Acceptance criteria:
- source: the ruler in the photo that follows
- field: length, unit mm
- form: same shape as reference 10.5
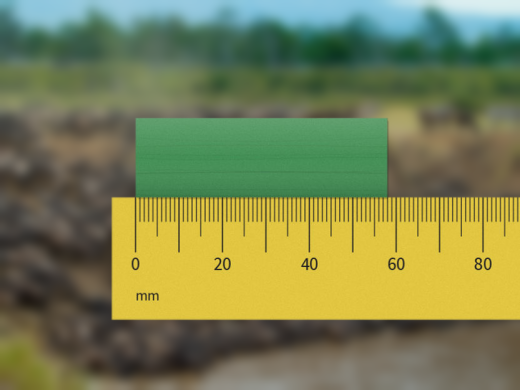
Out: 58
